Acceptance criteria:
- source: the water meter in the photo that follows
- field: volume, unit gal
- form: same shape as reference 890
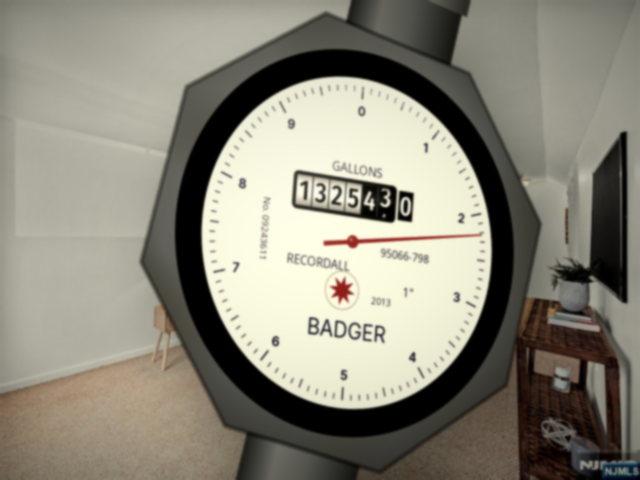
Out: 1325432.2
